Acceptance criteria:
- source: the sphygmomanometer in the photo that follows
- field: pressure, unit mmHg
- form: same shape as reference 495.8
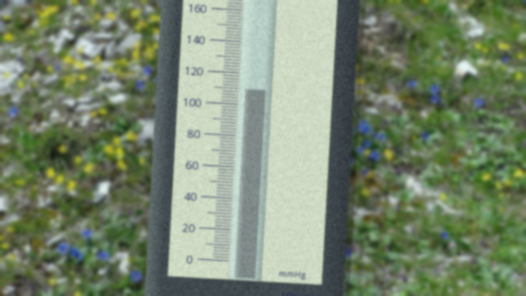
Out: 110
